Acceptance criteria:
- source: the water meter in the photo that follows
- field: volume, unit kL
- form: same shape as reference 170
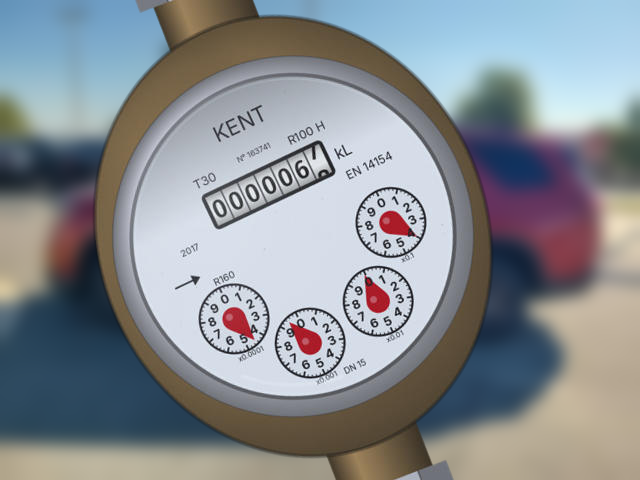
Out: 67.3994
